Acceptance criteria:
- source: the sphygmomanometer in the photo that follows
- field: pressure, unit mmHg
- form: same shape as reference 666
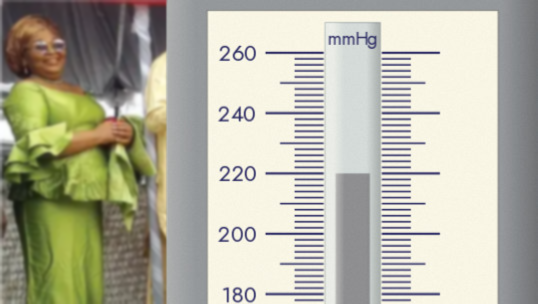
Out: 220
